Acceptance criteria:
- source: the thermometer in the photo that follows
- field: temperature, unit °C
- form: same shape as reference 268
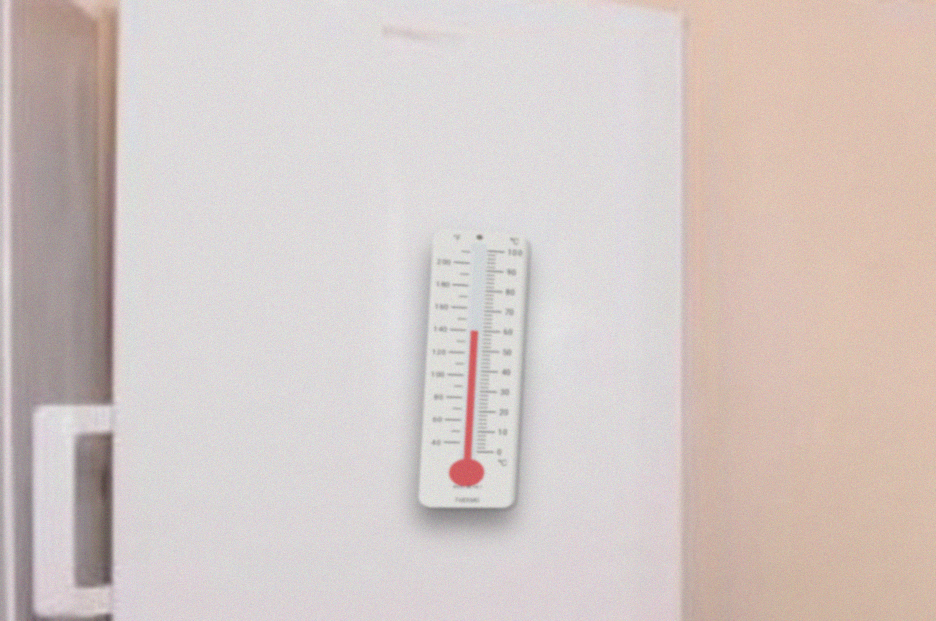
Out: 60
